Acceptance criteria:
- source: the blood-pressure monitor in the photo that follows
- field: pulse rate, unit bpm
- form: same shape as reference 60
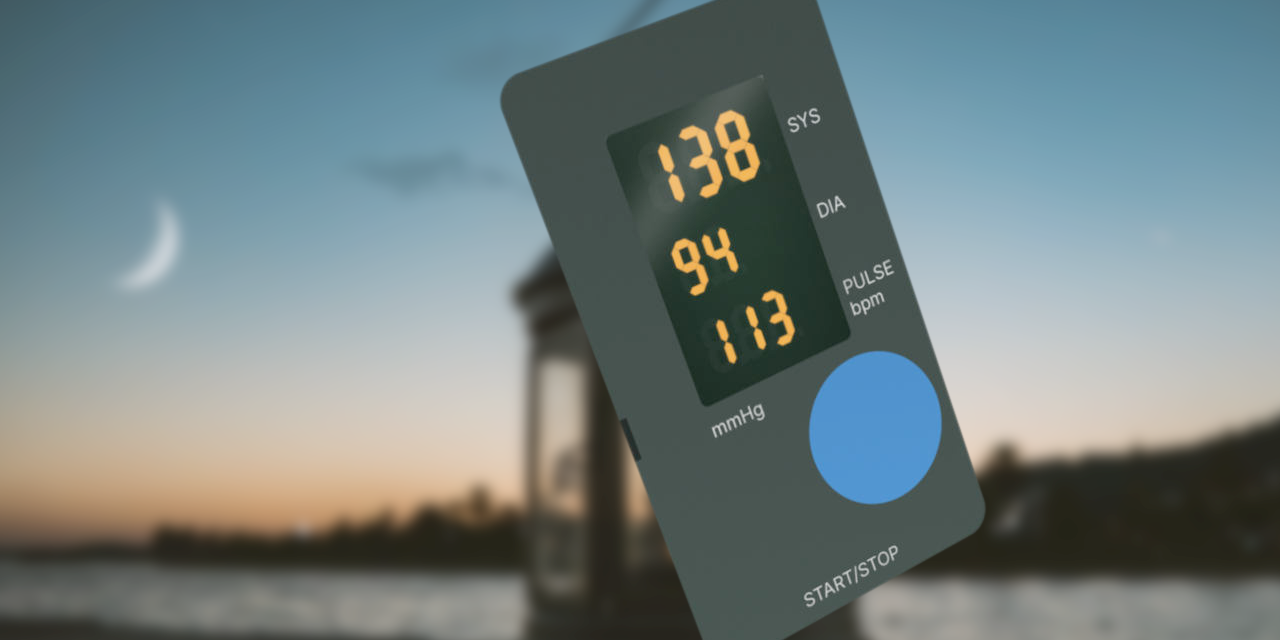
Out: 113
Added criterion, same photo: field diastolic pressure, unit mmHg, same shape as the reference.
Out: 94
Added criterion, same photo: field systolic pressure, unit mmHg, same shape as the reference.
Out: 138
